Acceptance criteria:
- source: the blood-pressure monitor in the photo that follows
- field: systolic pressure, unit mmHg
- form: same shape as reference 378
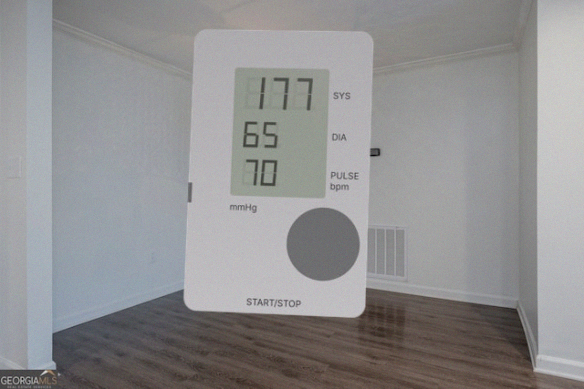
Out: 177
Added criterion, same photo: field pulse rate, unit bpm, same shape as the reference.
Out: 70
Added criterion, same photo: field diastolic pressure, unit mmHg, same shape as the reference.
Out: 65
